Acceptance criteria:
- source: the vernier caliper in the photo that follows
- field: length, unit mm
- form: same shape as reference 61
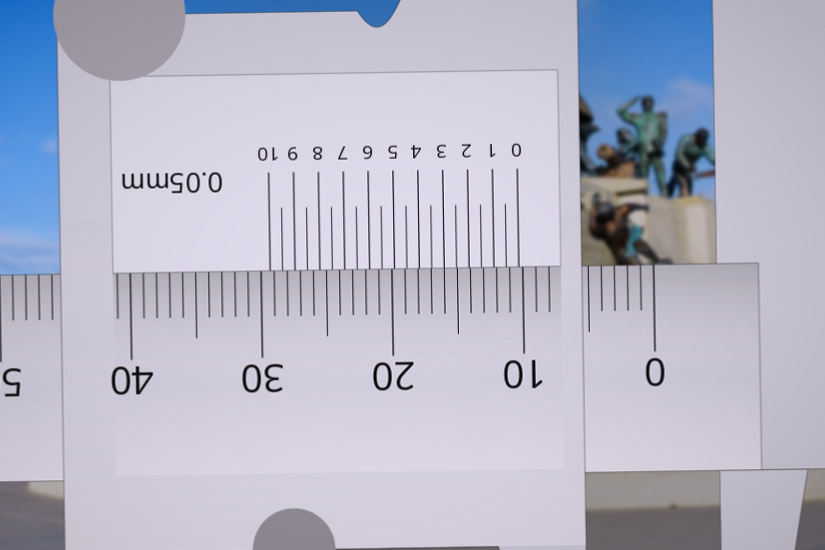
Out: 10.3
